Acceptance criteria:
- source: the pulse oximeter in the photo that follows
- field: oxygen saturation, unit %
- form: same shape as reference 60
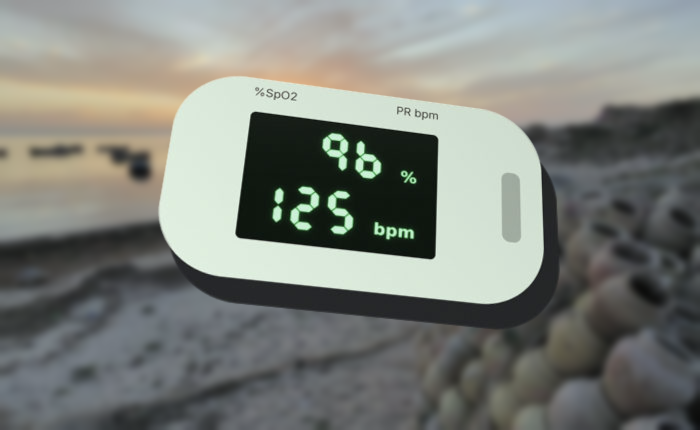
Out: 96
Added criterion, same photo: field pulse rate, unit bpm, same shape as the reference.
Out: 125
